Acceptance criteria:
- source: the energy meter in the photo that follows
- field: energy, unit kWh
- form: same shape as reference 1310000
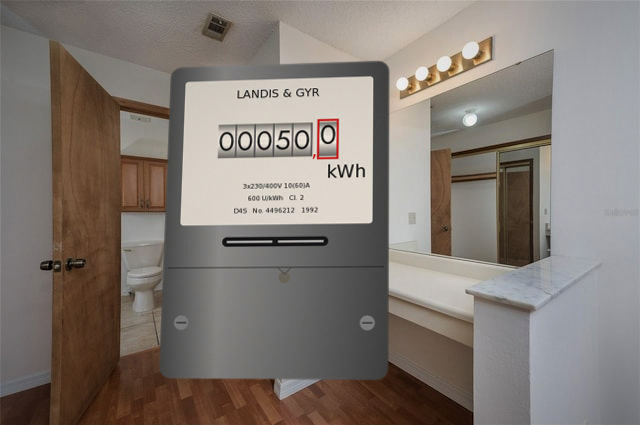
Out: 50.0
